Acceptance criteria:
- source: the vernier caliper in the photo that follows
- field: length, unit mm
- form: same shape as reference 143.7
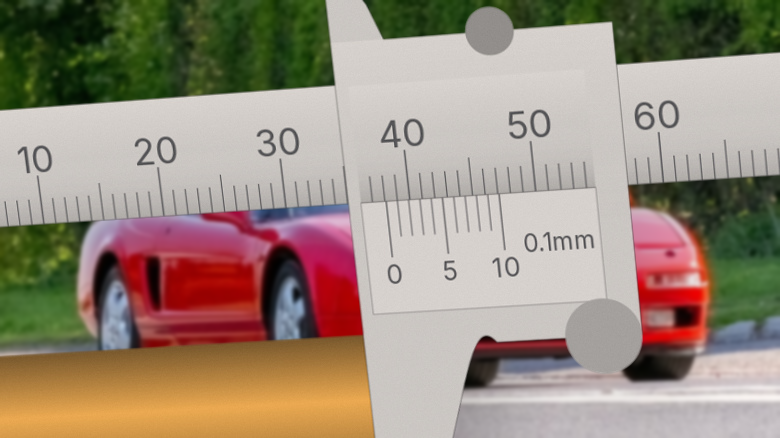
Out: 38.1
